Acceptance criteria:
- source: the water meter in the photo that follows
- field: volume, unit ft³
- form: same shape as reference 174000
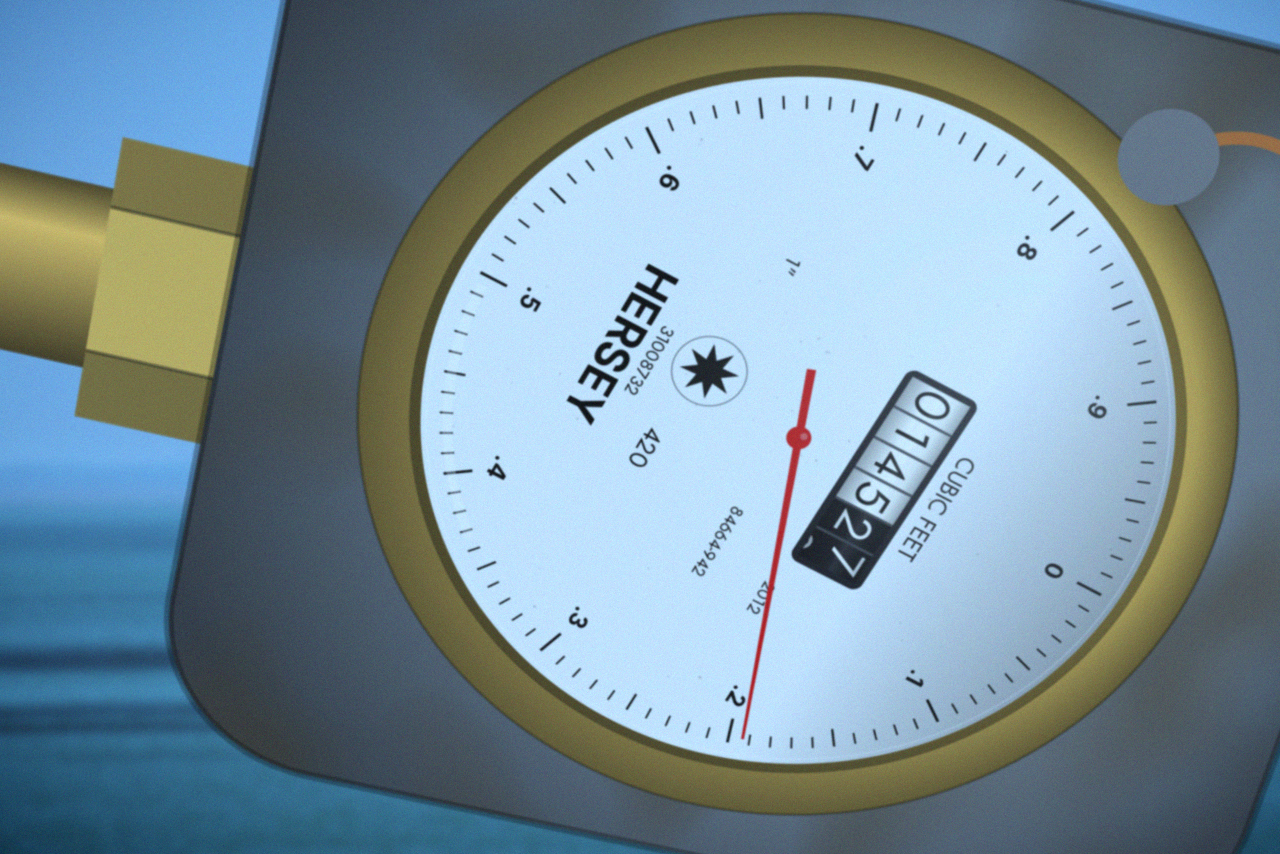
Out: 14527.19
